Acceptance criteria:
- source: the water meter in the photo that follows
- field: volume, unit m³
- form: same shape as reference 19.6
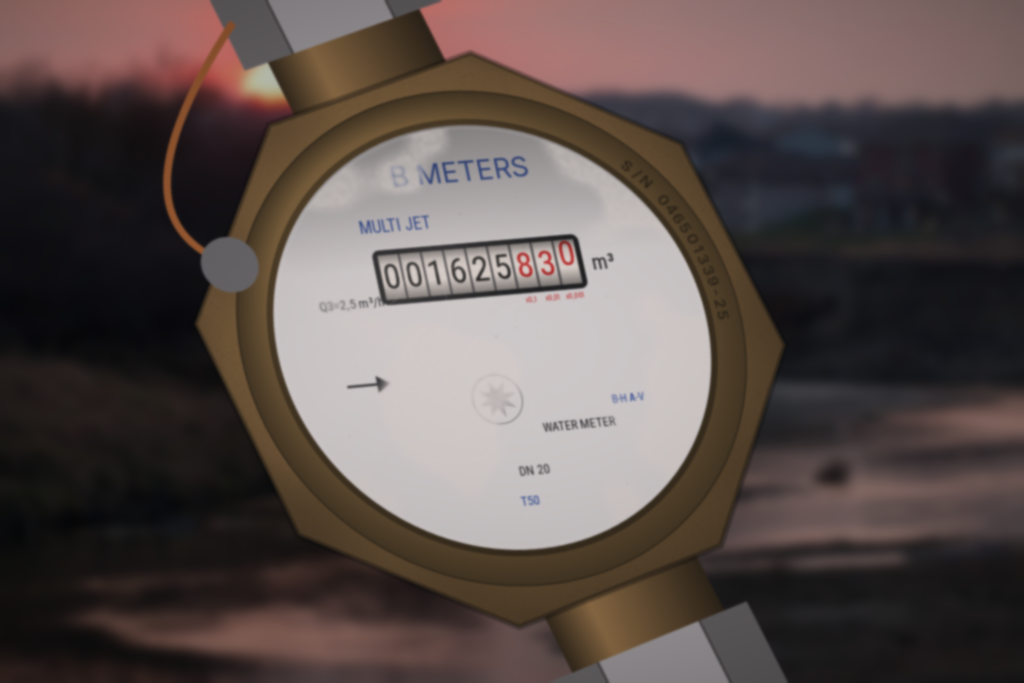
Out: 1625.830
